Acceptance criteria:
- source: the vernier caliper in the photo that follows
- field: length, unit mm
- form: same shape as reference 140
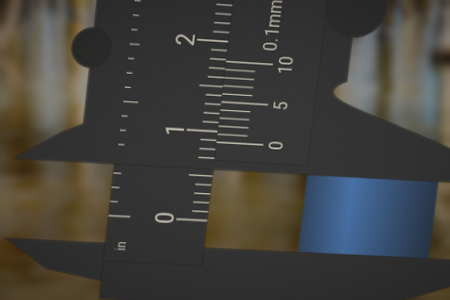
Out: 8.8
